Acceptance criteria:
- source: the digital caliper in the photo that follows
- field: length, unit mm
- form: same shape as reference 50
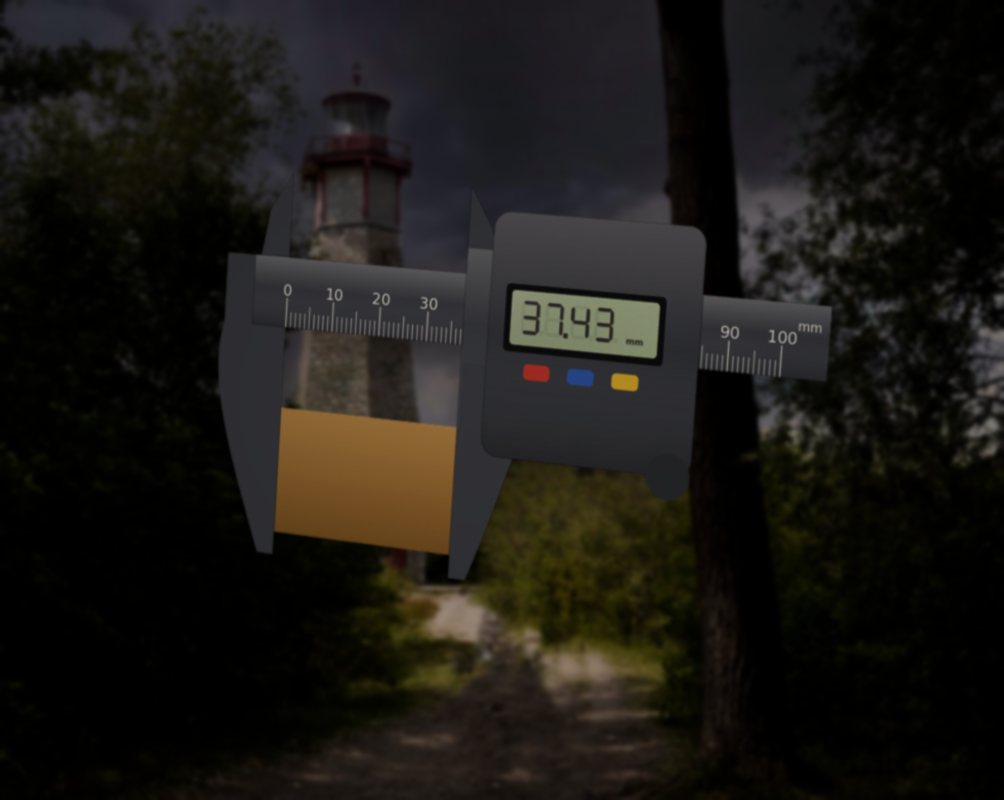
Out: 37.43
